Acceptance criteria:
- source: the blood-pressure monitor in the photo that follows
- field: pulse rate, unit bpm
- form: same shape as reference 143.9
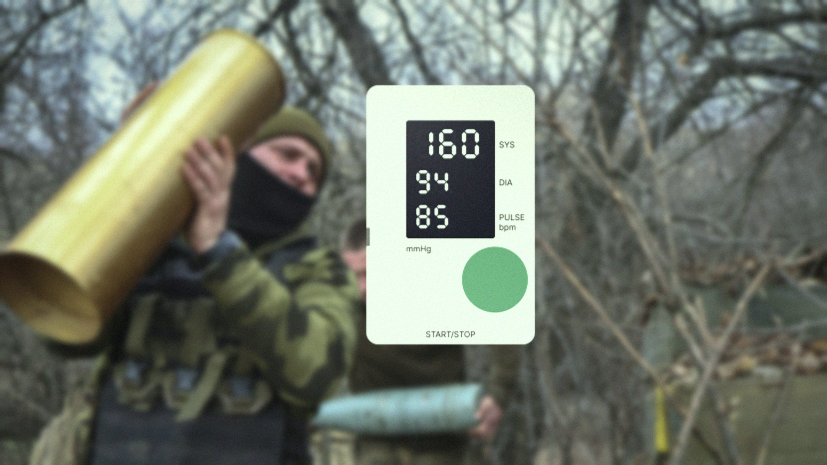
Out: 85
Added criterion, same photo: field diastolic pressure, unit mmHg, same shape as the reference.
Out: 94
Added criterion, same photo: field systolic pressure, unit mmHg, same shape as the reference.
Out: 160
